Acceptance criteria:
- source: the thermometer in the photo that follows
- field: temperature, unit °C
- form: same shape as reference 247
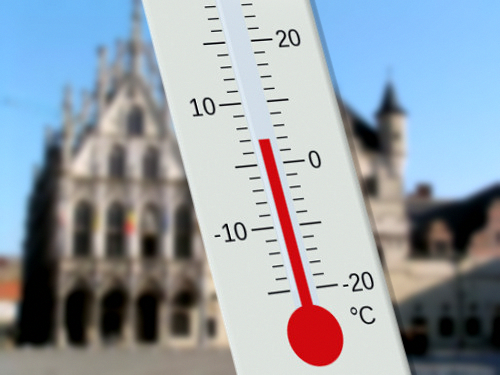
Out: 4
